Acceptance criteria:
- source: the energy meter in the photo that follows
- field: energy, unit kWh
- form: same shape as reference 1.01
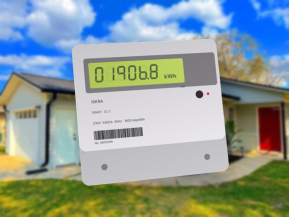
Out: 1906.8
